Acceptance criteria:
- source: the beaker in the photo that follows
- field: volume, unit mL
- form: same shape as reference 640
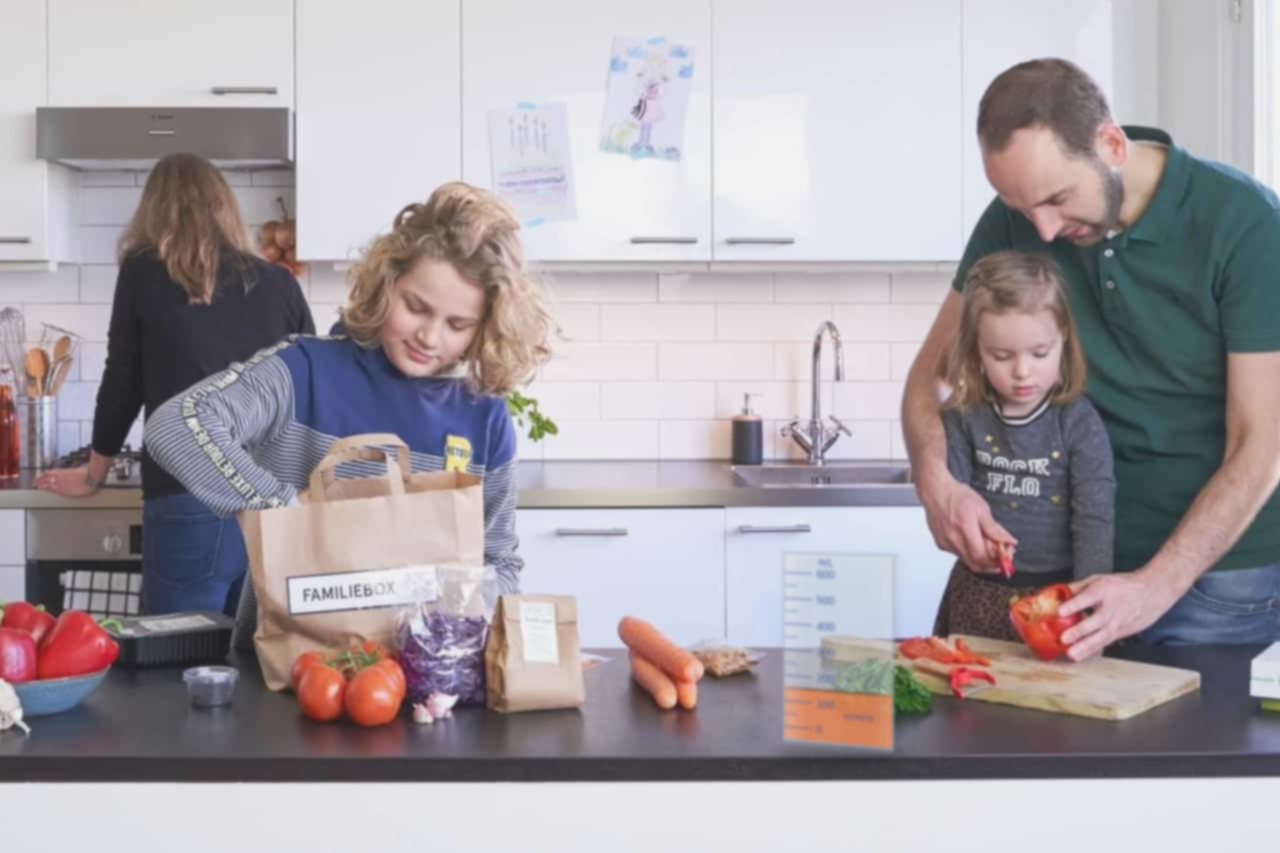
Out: 150
